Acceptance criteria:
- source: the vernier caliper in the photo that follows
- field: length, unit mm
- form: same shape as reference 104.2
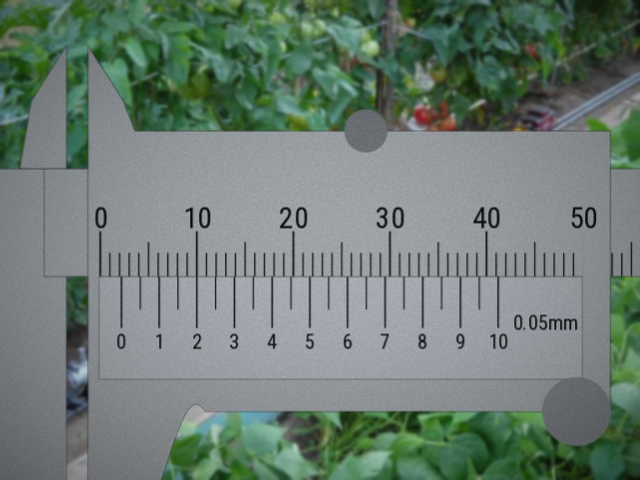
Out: 2.2
